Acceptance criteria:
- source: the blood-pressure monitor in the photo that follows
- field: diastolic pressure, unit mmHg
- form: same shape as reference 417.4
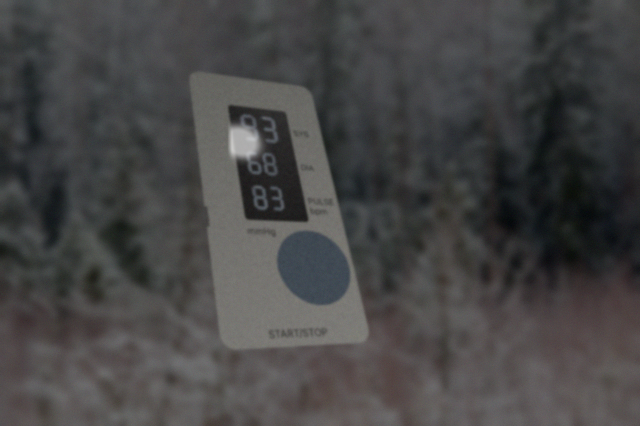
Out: 68
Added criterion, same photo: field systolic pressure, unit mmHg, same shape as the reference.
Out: 93
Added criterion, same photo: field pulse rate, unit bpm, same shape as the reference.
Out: 83
